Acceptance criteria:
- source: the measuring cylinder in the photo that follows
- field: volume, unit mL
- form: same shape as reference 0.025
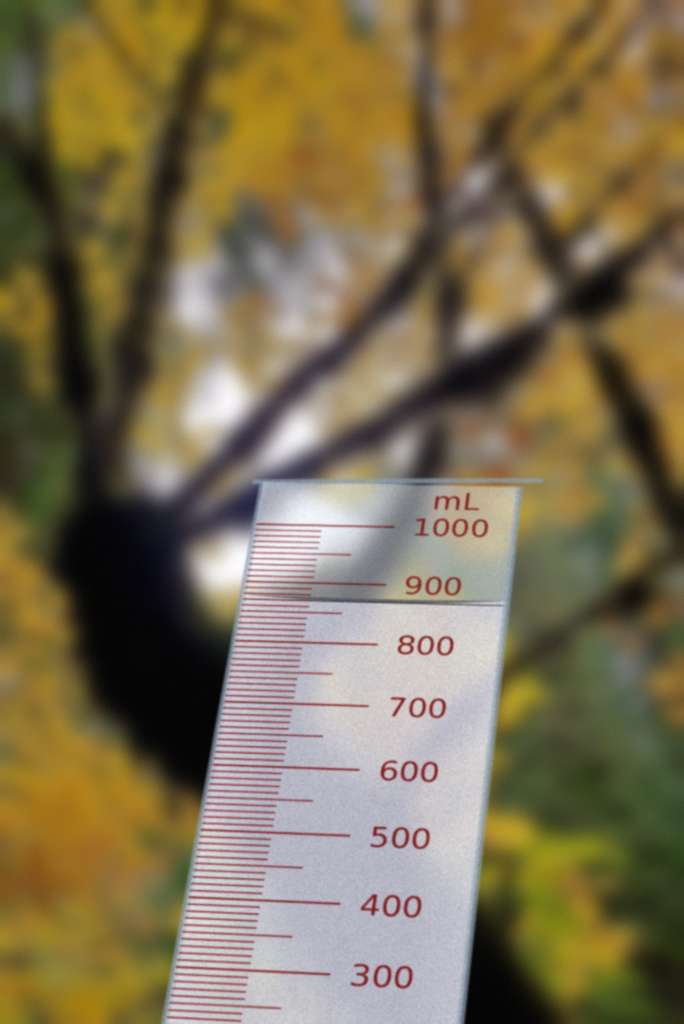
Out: 870
